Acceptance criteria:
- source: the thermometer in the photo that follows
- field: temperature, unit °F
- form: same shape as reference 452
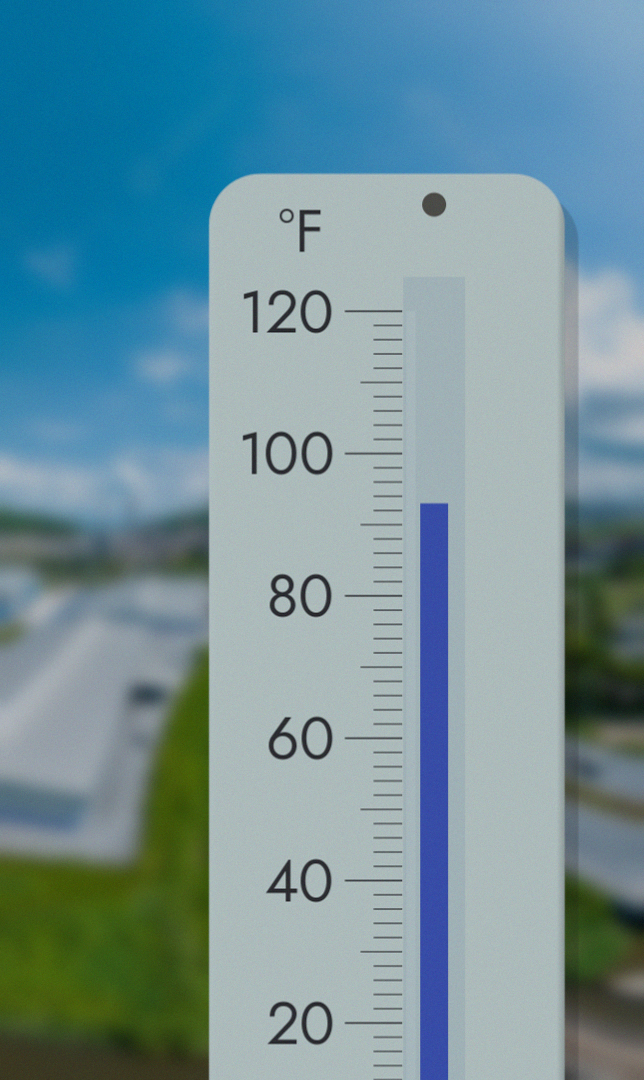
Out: 93
